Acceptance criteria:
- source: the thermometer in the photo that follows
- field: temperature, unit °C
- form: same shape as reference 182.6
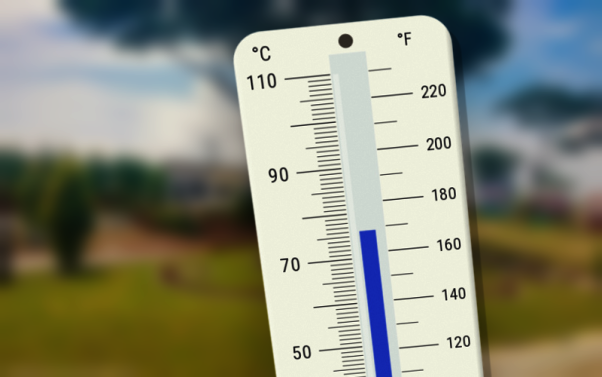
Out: 76
